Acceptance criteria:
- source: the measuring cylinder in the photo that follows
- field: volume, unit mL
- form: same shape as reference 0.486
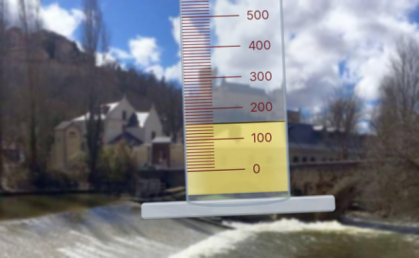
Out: 150
